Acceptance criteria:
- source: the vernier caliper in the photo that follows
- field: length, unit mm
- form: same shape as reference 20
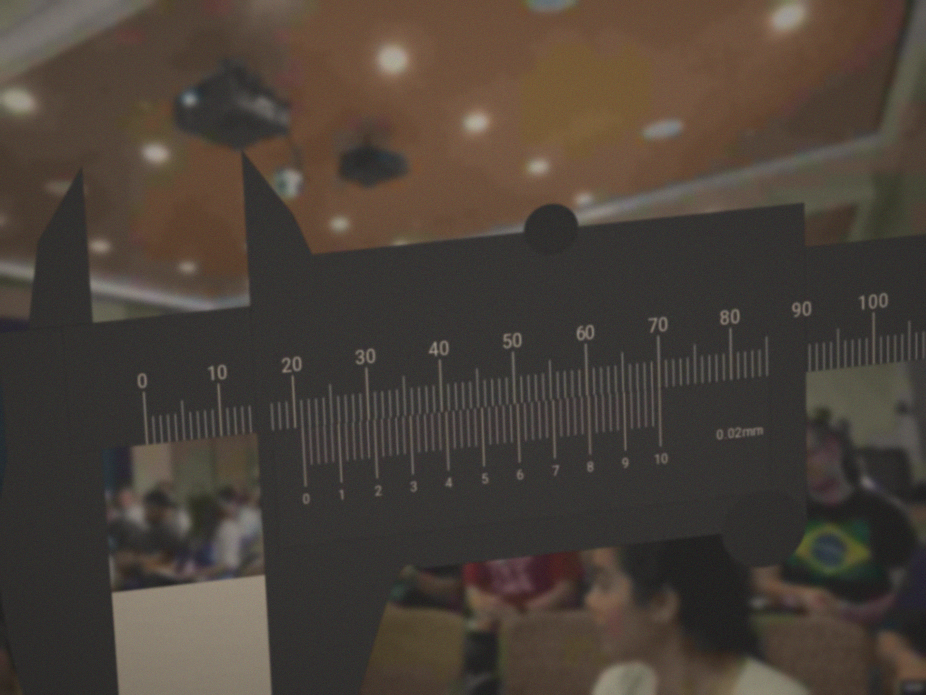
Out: 21.0
